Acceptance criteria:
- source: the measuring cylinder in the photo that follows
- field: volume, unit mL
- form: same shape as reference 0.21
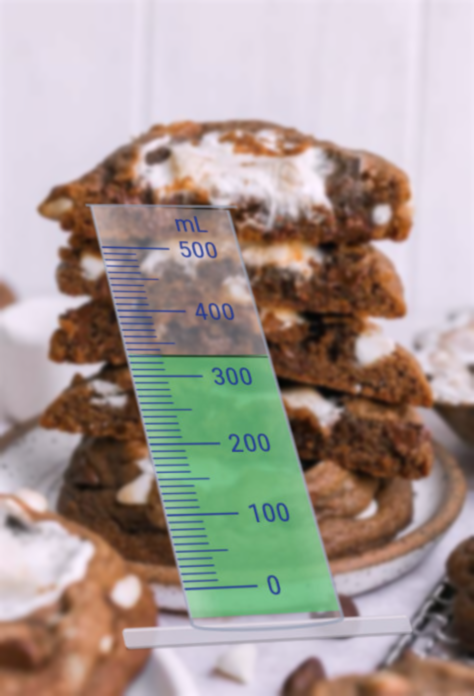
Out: 330
